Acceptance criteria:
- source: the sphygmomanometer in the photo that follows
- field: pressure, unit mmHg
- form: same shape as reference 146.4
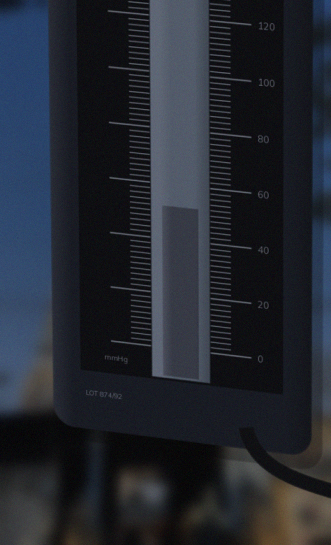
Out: 52
